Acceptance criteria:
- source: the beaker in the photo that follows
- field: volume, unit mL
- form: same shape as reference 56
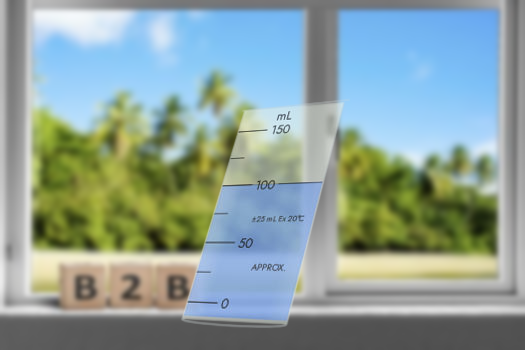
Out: 100
